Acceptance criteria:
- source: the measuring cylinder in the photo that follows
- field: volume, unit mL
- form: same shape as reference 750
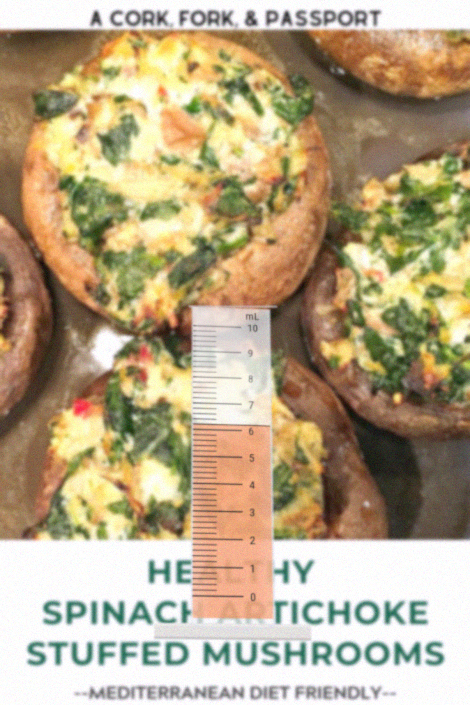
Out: 6.2
